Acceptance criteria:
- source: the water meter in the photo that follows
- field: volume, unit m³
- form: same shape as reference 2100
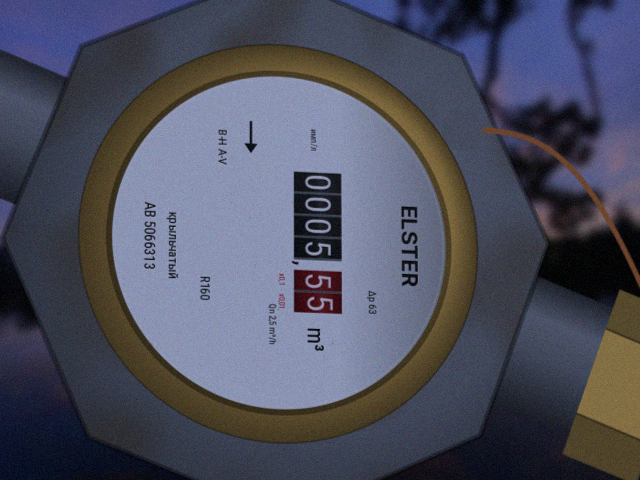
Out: 5.55
